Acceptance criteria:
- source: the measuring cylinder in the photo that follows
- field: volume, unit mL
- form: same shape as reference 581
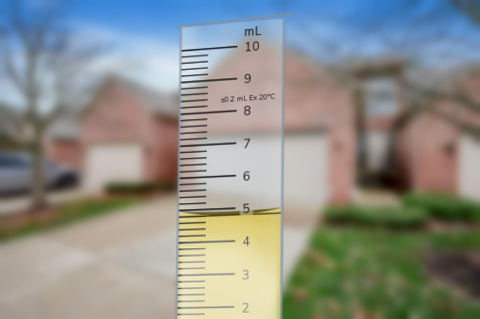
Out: 4.8
